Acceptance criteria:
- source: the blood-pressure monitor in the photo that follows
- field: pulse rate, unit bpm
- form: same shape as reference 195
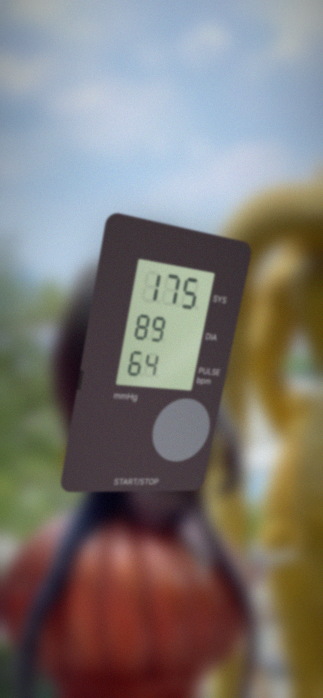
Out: 64
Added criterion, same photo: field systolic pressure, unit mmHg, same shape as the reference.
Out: 175
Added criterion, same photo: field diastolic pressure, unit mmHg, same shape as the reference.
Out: 89
